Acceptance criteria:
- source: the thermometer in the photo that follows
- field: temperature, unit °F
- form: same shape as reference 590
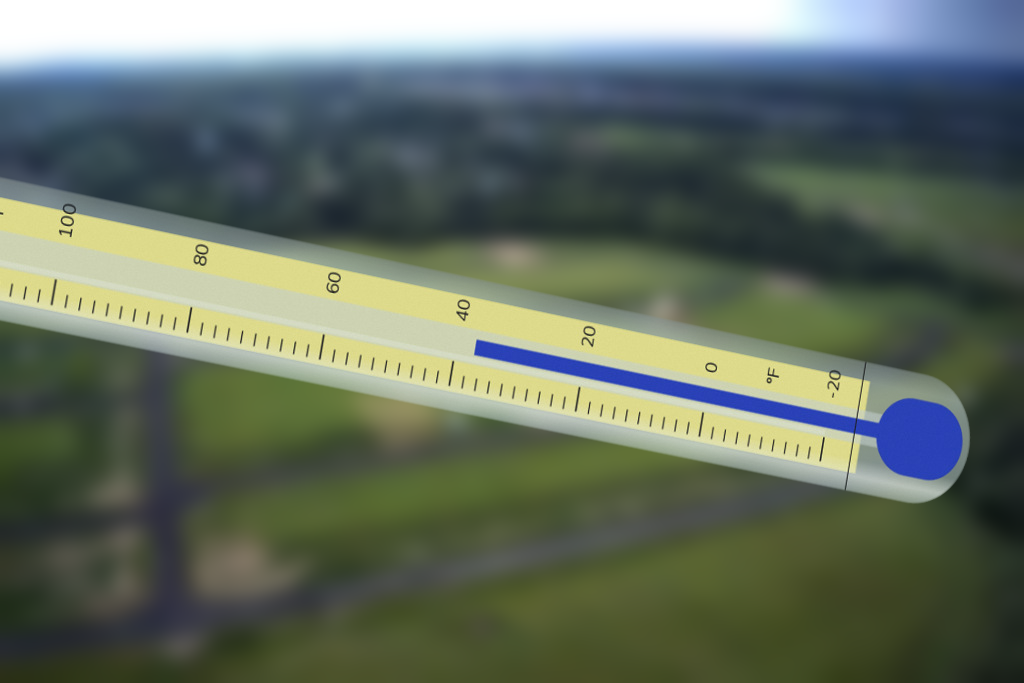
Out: 37
